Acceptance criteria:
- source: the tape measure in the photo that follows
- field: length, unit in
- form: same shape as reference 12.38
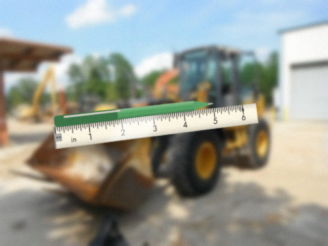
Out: 5
